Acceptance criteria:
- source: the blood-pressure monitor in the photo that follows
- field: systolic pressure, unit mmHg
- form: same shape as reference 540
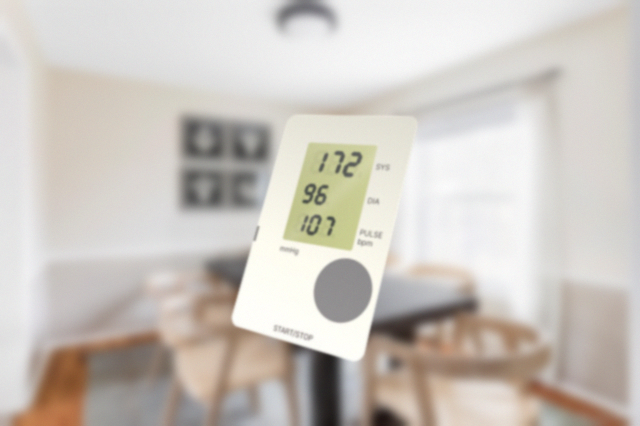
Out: 172
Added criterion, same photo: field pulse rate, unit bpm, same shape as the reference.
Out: 107
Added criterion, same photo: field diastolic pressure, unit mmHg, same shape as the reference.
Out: 96
